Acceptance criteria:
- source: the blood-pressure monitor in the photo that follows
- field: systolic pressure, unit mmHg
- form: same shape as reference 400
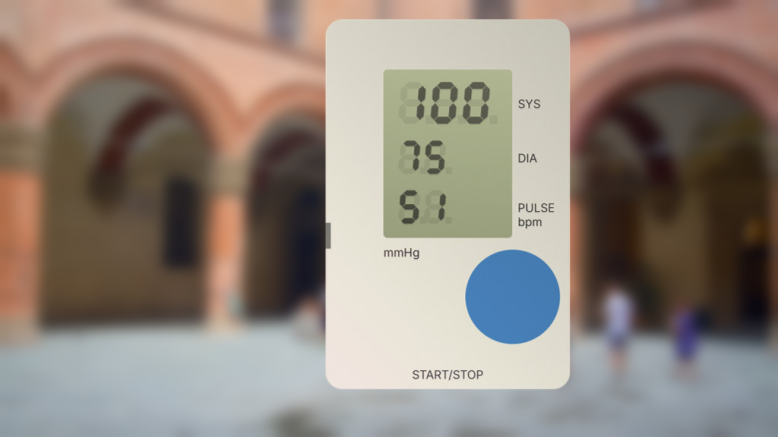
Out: 100
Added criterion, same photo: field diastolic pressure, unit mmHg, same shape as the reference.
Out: 75
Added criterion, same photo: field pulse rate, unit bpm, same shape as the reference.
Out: 51
